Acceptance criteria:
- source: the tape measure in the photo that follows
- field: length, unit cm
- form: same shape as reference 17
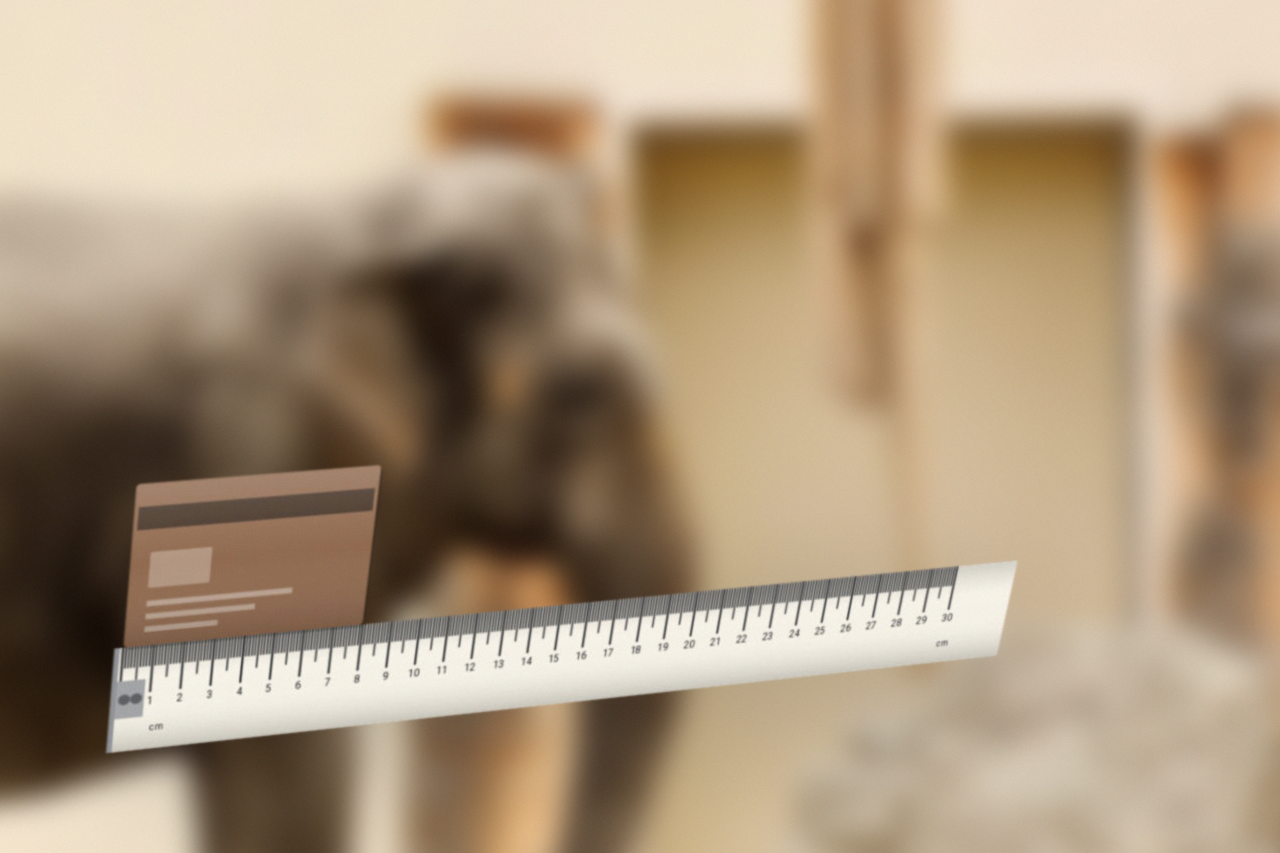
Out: 8
